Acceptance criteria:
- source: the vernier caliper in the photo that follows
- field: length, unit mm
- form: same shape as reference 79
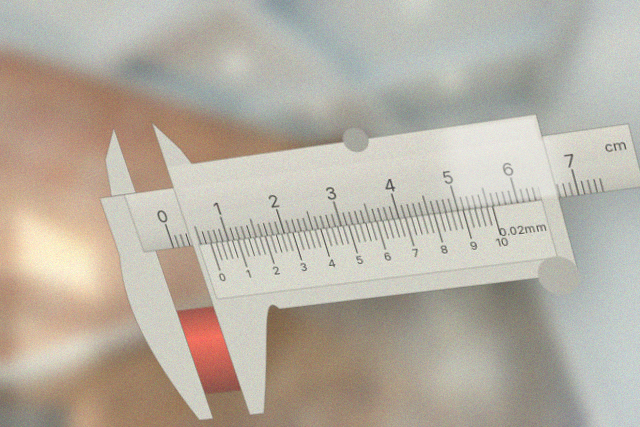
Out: 6.8
